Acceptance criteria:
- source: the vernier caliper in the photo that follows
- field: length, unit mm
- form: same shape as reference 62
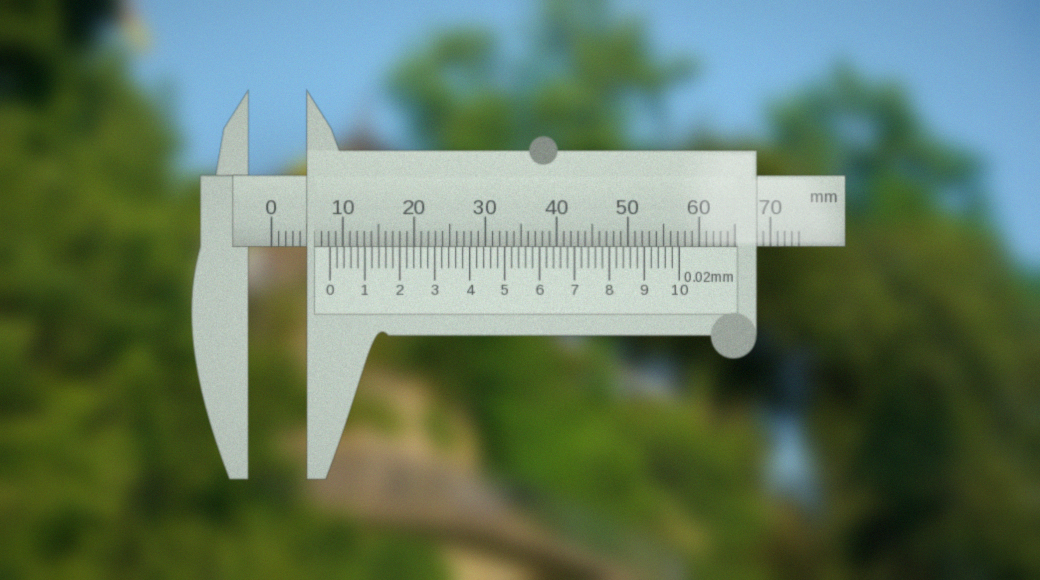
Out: 8.2
